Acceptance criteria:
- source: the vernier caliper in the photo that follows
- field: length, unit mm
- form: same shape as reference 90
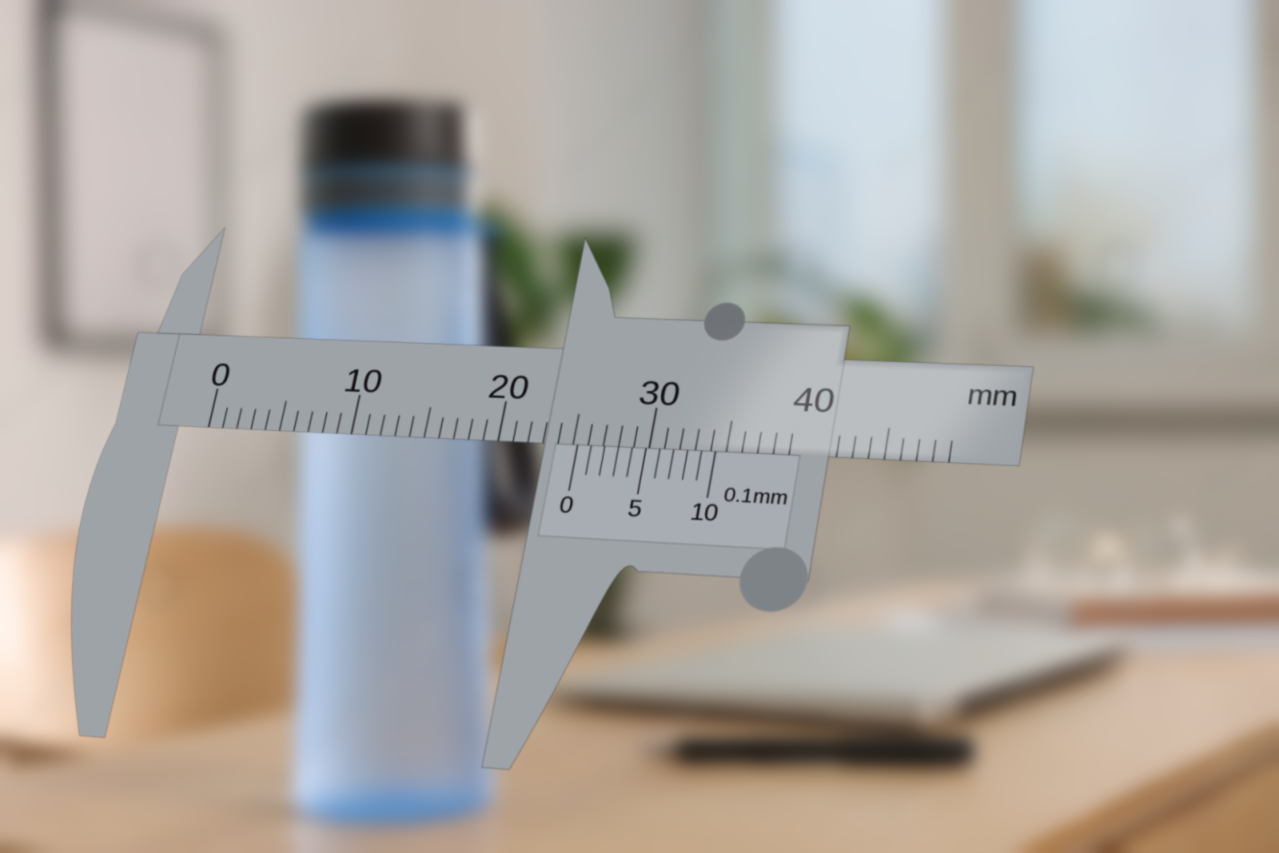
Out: 25.3
